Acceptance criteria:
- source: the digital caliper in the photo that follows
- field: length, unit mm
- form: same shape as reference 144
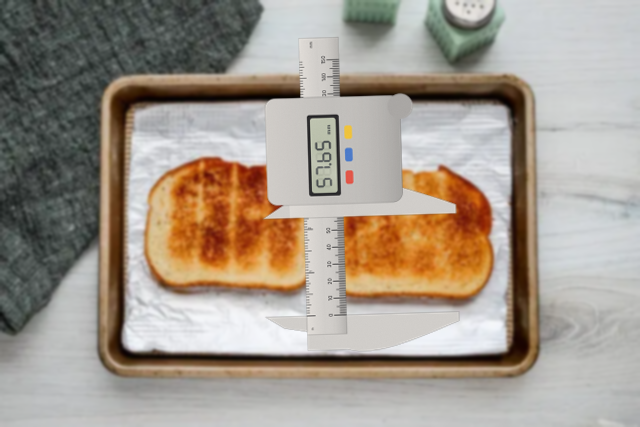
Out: 57.65
